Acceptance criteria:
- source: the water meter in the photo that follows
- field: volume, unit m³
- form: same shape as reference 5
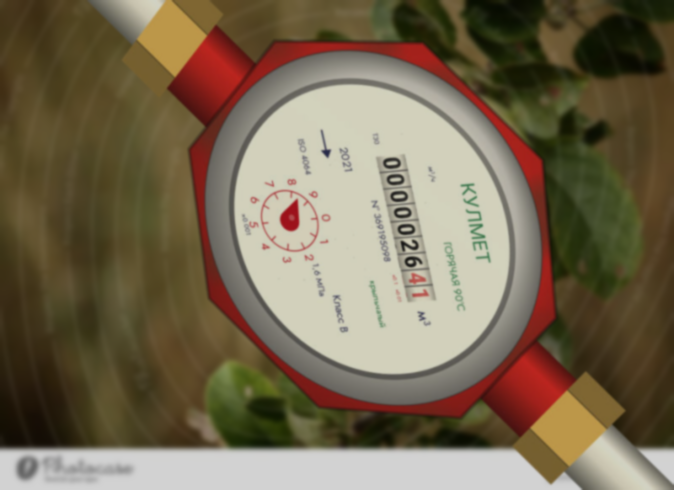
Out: 26.418
